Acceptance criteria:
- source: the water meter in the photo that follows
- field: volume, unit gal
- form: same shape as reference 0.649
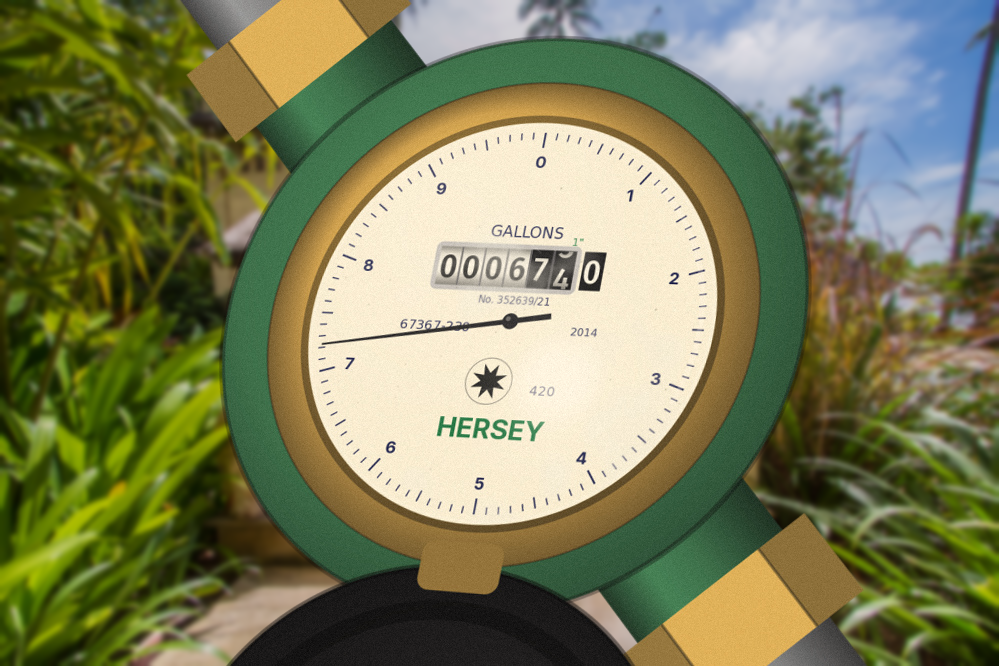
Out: 6737.2
